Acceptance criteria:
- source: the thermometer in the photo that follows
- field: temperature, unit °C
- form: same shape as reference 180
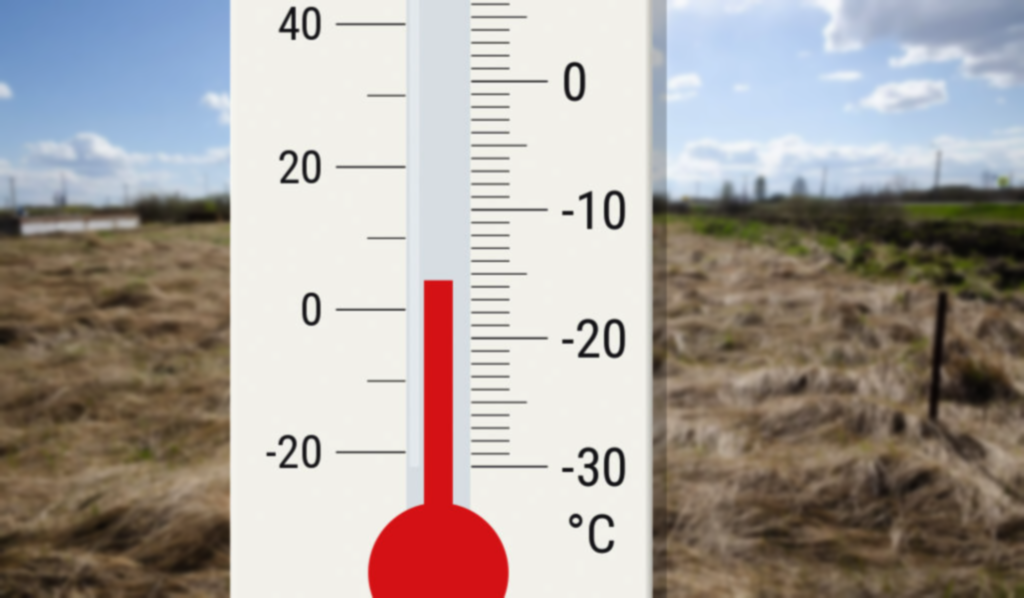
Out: -15.5
